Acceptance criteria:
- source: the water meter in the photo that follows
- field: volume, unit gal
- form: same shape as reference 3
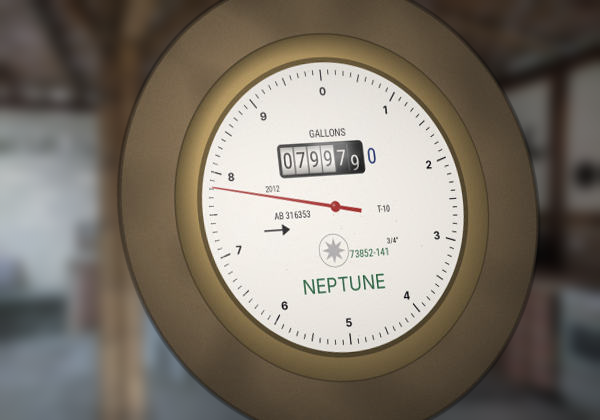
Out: 799787.8
